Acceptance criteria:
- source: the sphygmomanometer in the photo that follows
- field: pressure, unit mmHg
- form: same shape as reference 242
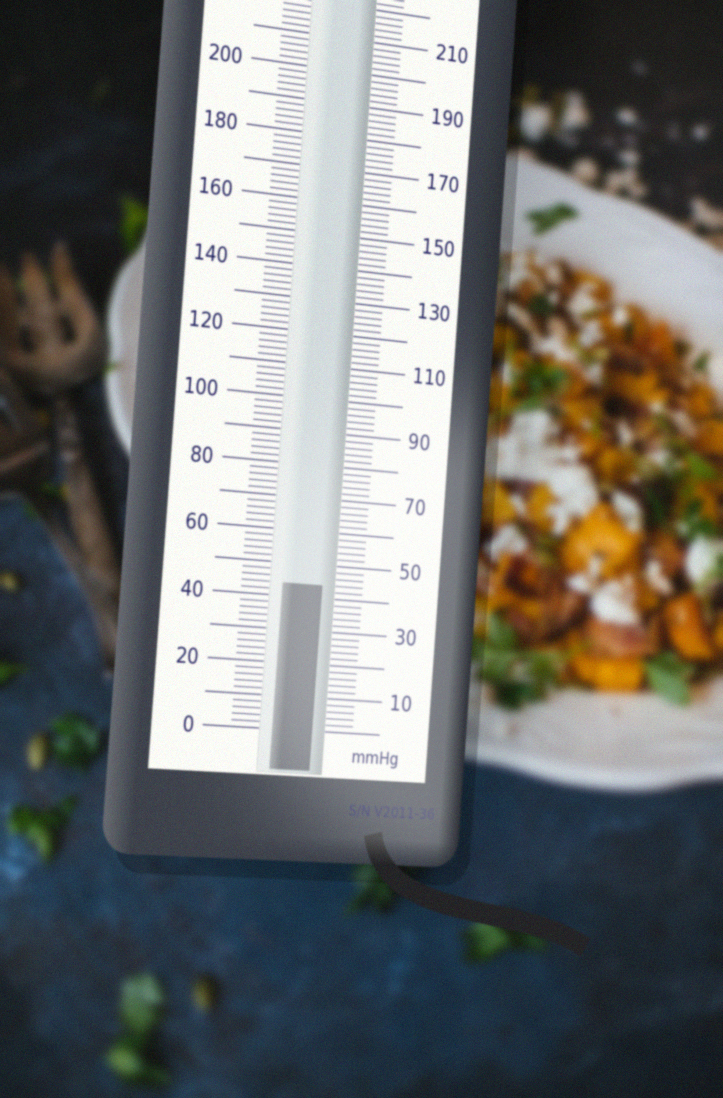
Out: 44
